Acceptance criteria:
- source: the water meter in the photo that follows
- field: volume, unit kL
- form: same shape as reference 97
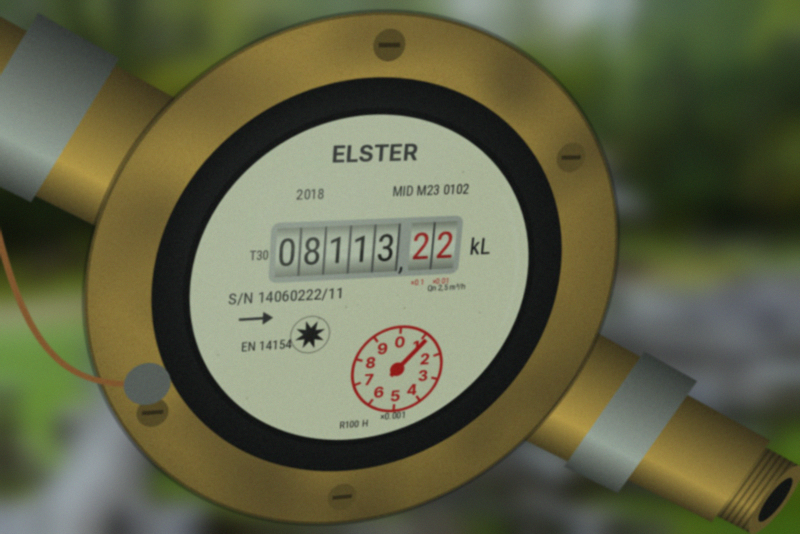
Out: 8113.221
